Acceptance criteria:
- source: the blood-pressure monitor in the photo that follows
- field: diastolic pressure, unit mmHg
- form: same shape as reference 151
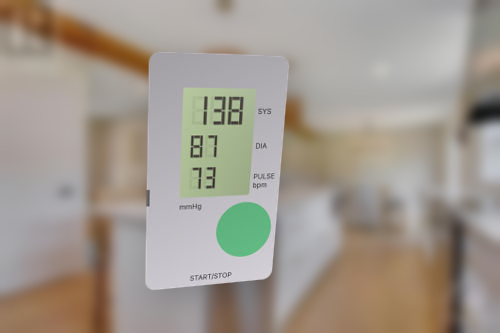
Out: 87
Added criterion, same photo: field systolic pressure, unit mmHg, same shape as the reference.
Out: 138
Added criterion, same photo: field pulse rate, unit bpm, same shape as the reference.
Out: 73
